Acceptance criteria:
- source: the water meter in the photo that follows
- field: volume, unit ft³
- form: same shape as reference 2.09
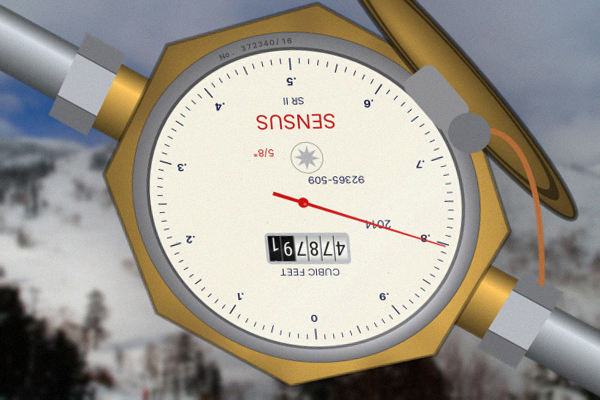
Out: 478790.80
